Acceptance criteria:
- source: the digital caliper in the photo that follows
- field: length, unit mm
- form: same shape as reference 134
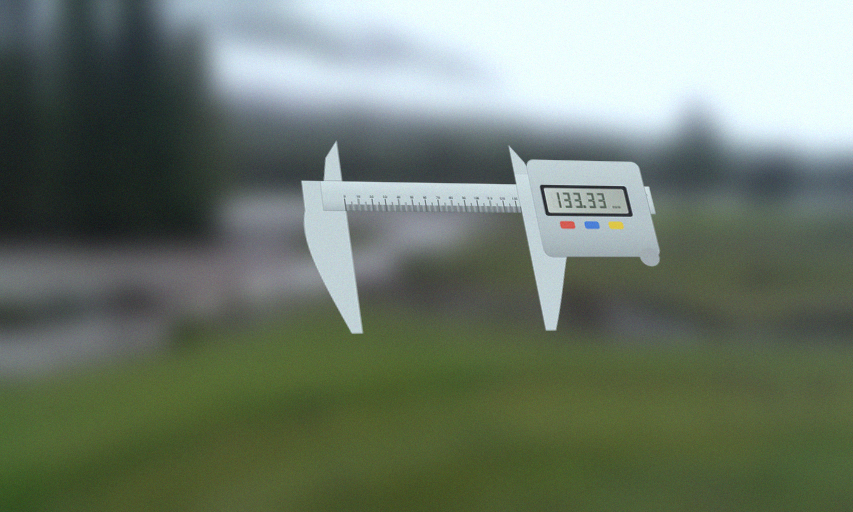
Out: 133.33
